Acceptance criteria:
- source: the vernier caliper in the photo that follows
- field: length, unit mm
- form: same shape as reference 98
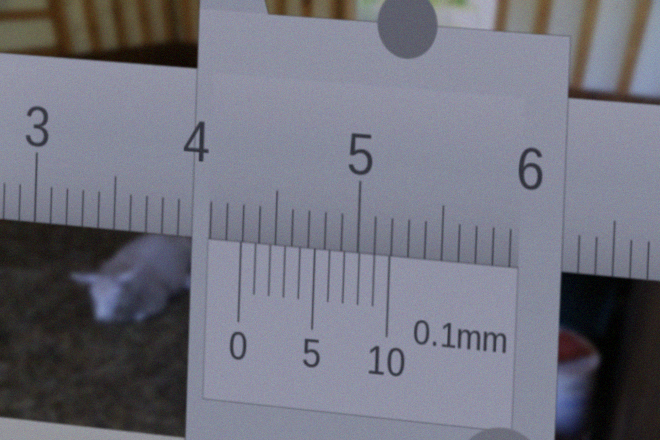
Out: 42.9
